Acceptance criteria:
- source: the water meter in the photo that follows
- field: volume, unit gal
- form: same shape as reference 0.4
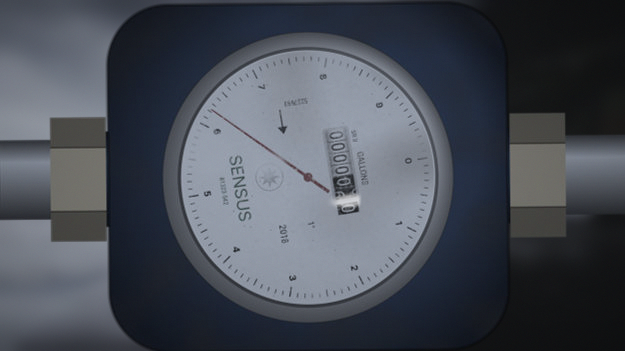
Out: 56.2
